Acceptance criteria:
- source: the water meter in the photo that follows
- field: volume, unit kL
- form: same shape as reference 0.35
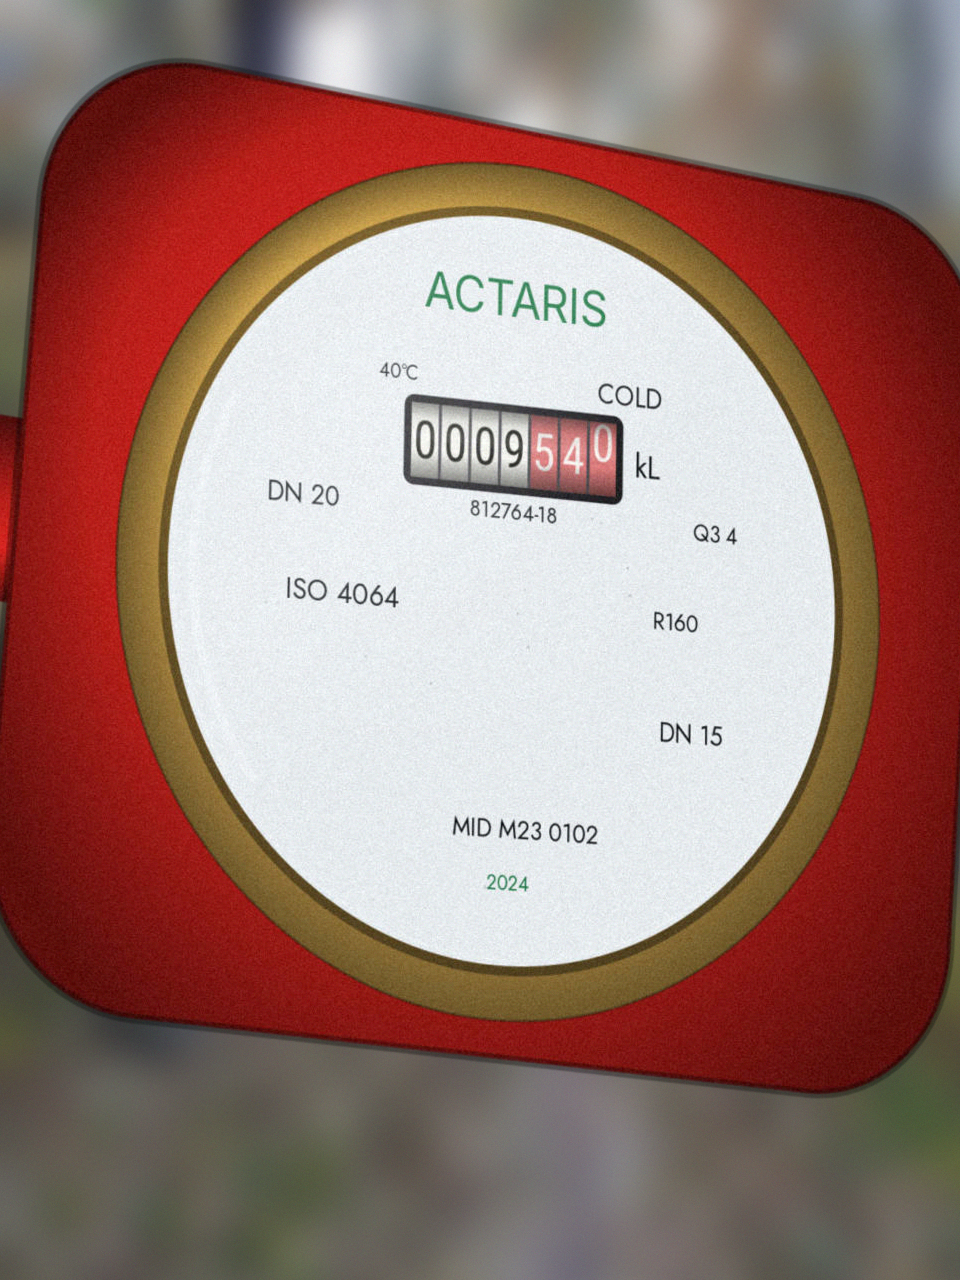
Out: 9.540
